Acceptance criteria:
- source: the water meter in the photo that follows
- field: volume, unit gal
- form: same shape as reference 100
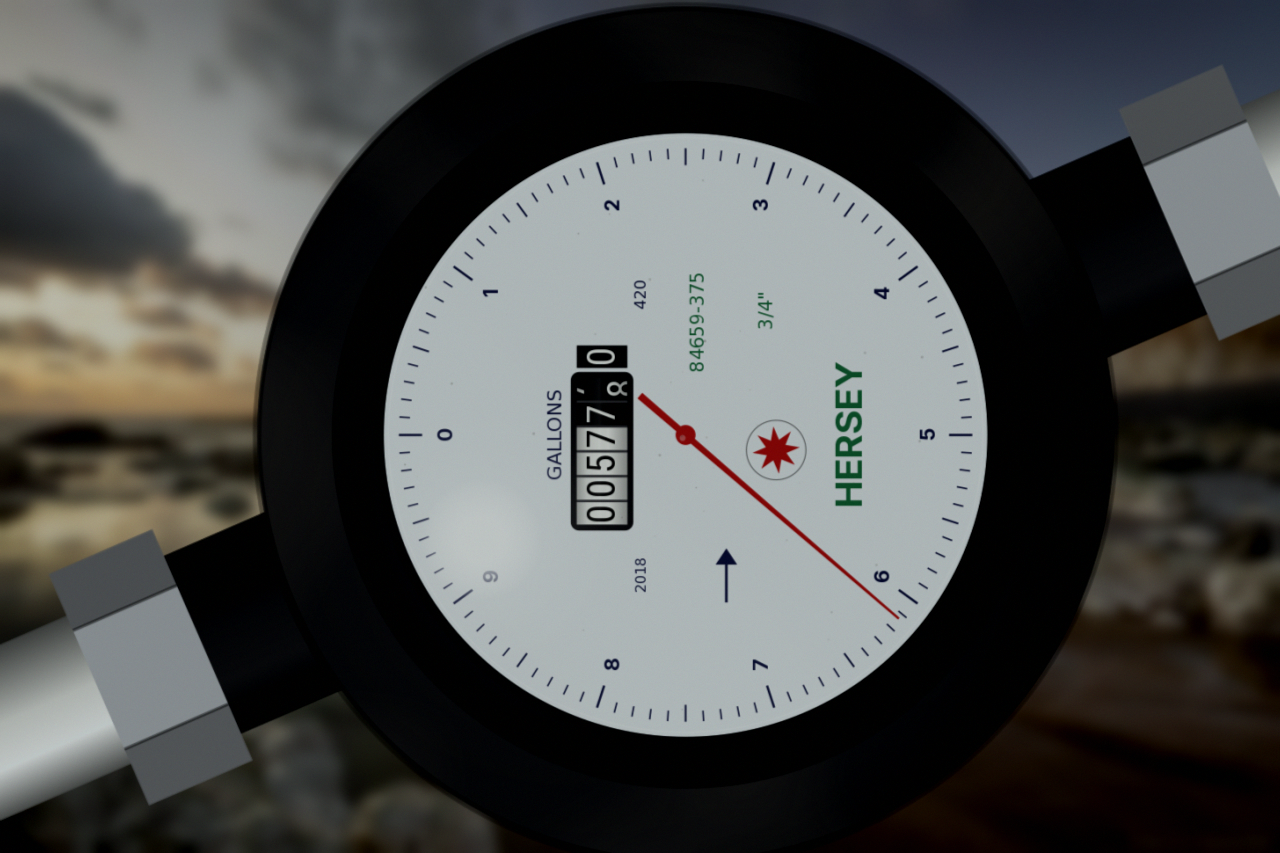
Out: 57776.1
